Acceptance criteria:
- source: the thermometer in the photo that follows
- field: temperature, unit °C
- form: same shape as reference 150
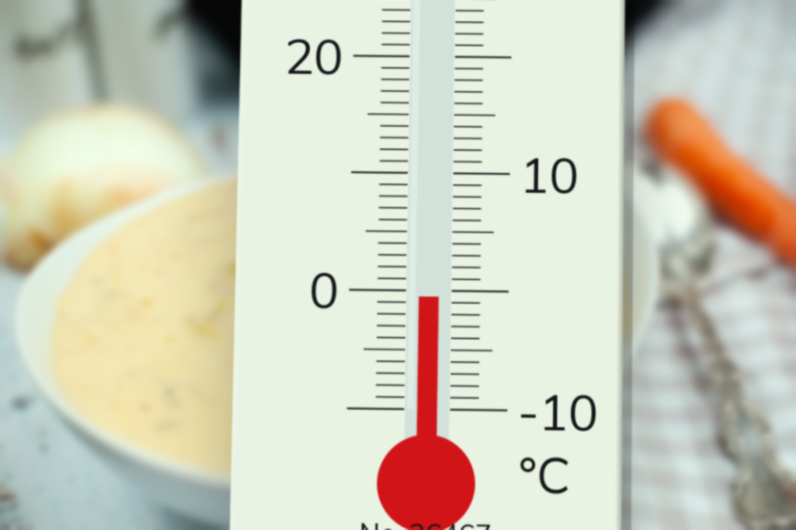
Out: -0.5
